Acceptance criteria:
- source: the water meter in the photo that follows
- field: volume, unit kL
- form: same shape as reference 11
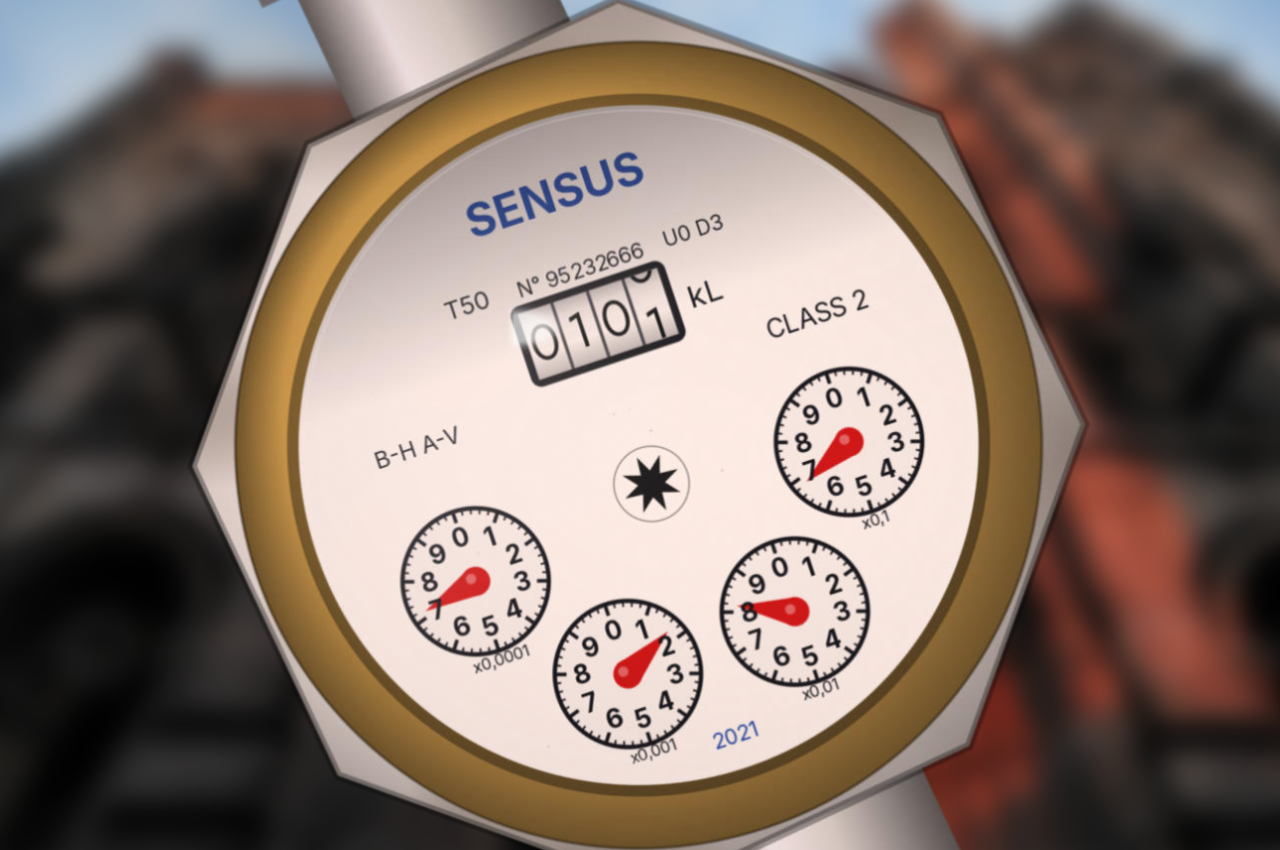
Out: 100.6817
